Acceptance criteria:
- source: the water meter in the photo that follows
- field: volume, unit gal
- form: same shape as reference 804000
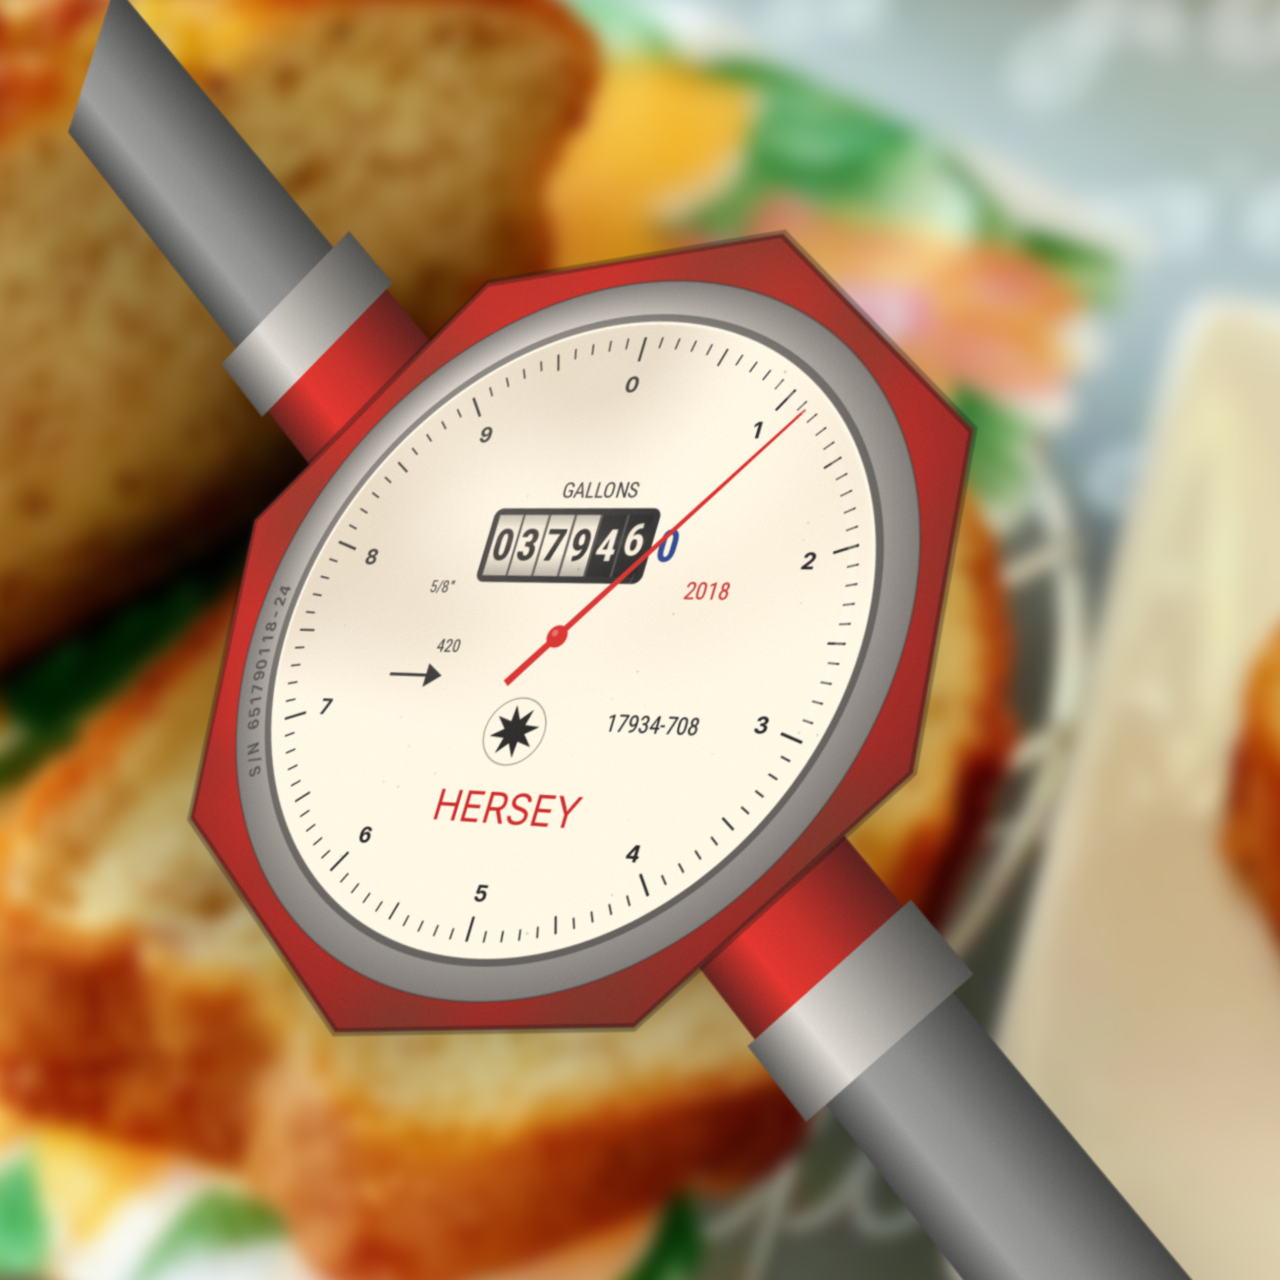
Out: 379461.1
